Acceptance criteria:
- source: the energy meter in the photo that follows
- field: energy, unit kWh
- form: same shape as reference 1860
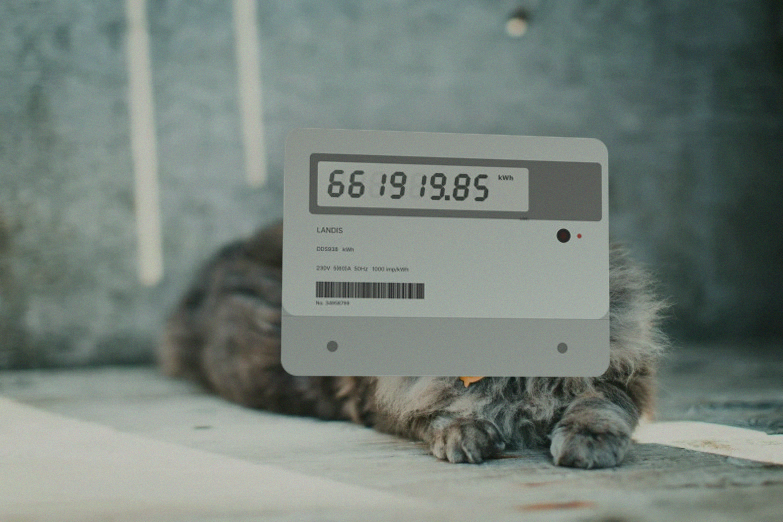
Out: 661919.85
